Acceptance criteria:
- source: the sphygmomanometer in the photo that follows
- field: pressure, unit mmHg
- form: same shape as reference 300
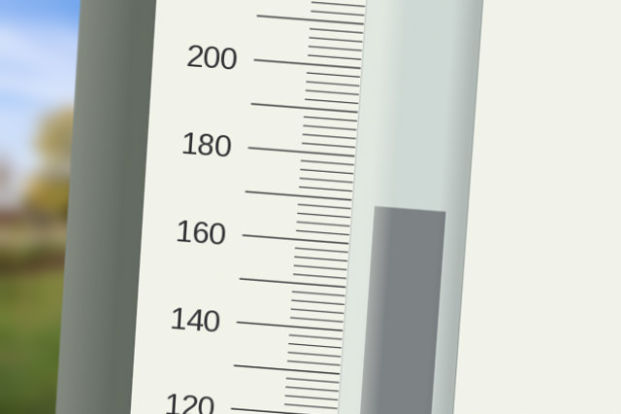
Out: 169
